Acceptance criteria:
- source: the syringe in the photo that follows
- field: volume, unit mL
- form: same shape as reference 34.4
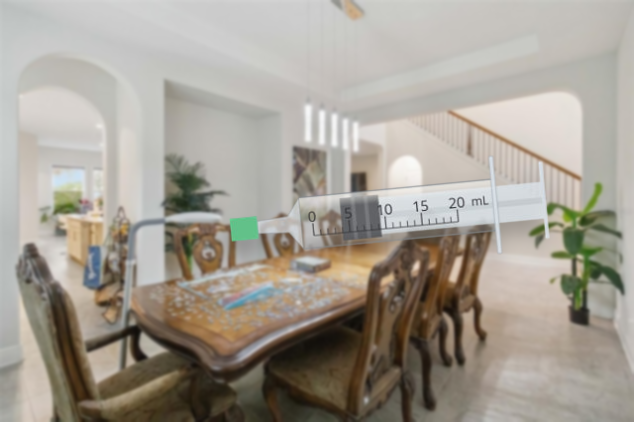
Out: 4
